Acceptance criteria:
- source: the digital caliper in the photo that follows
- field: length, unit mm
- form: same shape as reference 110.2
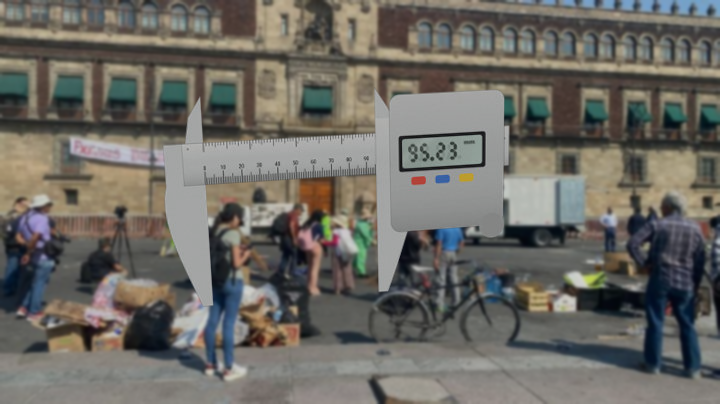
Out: 95.23
